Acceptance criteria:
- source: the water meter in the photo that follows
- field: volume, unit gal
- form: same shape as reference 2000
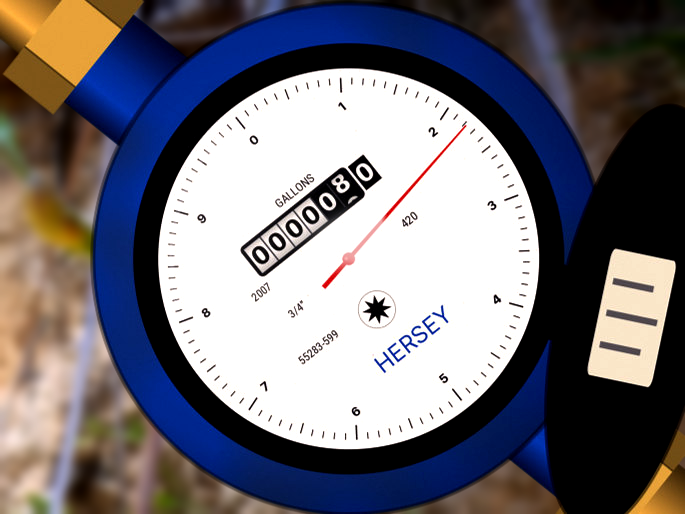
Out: 82.2
